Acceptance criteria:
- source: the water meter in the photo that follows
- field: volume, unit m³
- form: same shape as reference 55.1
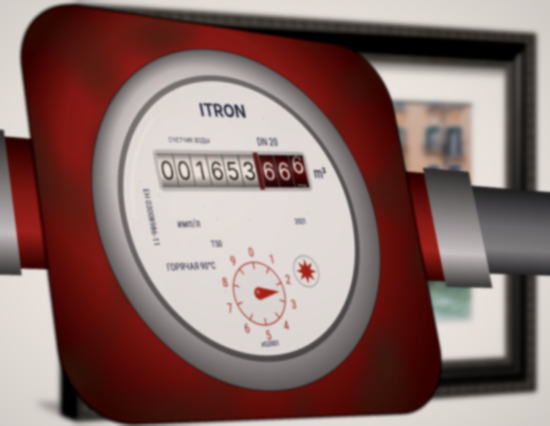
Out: 1653.6662
